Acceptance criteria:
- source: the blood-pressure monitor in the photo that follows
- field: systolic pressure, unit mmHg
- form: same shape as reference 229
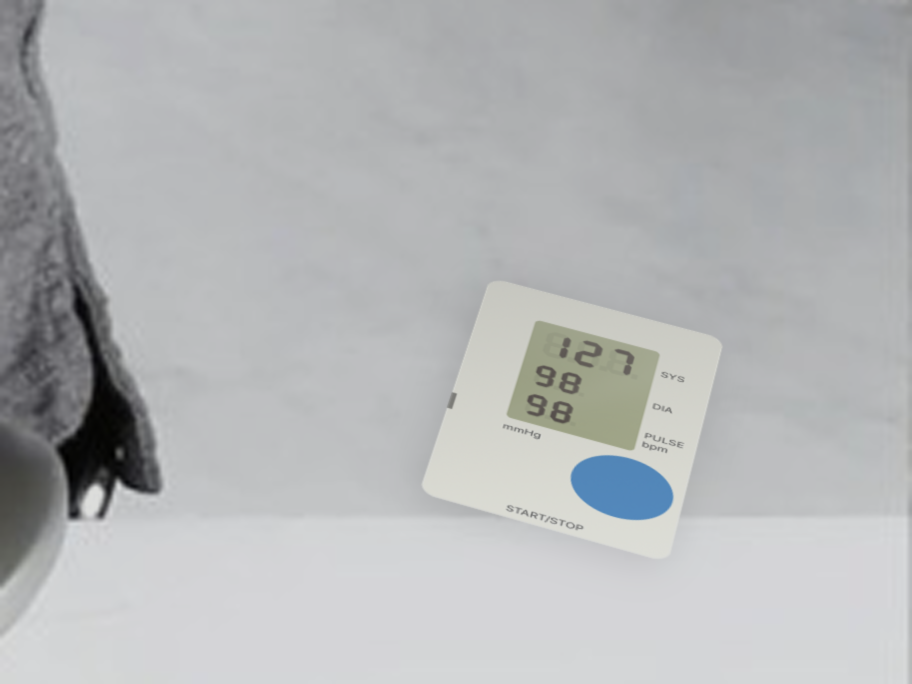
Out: 127
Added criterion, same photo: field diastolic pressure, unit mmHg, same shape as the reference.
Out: 98
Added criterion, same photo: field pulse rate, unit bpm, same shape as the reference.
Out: 98
